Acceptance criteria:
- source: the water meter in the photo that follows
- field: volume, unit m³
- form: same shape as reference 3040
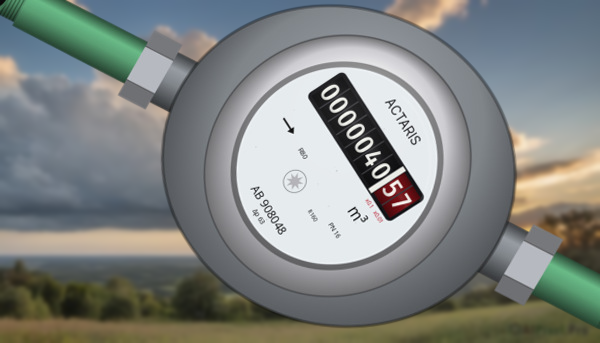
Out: 40.57
